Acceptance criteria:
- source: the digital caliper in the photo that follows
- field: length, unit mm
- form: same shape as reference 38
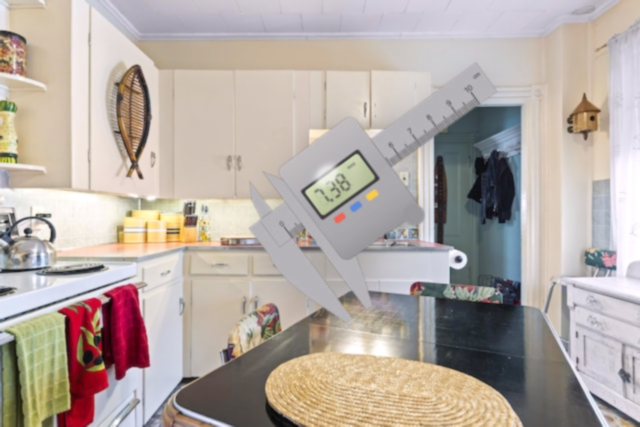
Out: 7.38
